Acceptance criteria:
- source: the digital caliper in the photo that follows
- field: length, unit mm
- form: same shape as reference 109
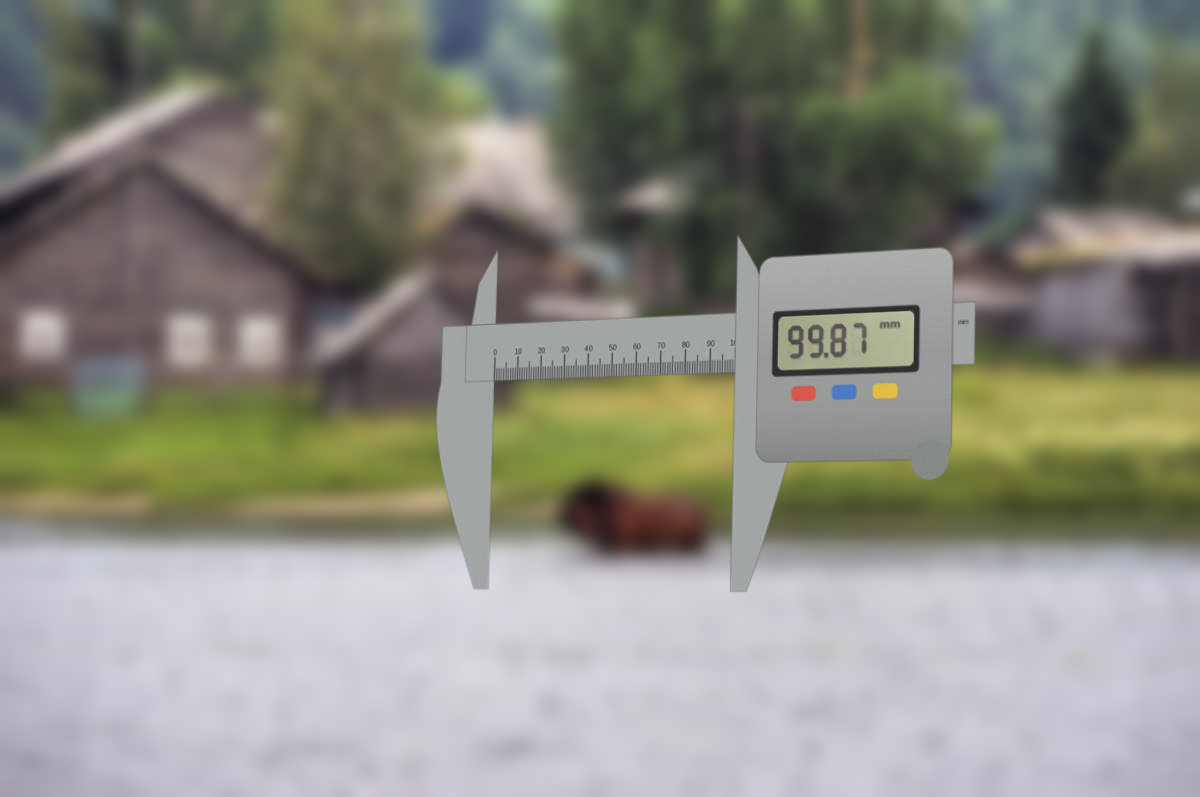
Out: 99.87
